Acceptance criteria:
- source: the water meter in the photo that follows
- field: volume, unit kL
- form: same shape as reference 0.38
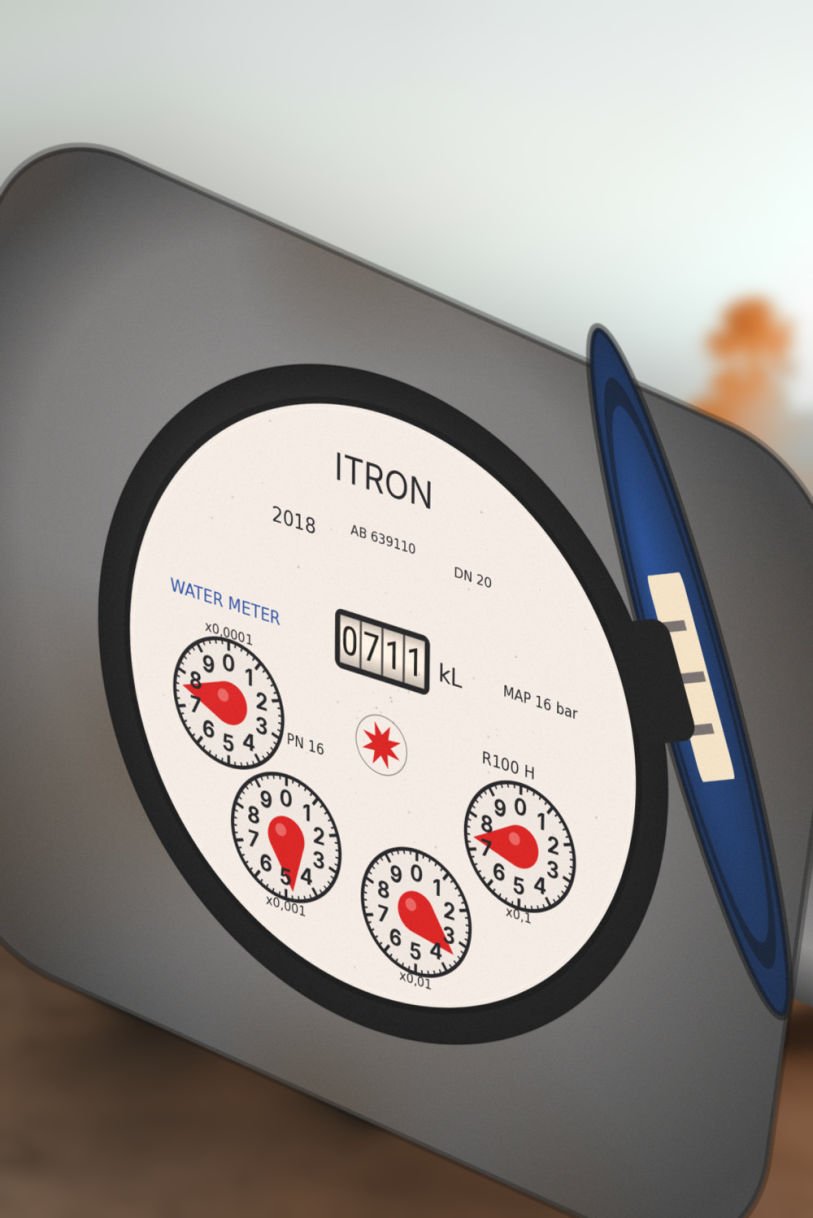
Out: 711.7347
